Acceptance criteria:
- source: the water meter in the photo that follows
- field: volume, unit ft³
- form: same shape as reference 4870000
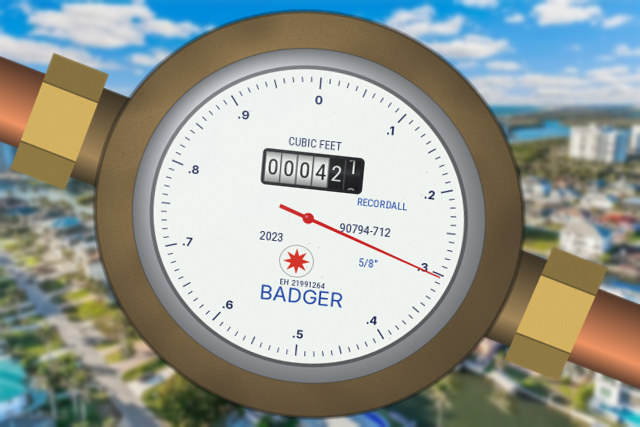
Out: 421.30
